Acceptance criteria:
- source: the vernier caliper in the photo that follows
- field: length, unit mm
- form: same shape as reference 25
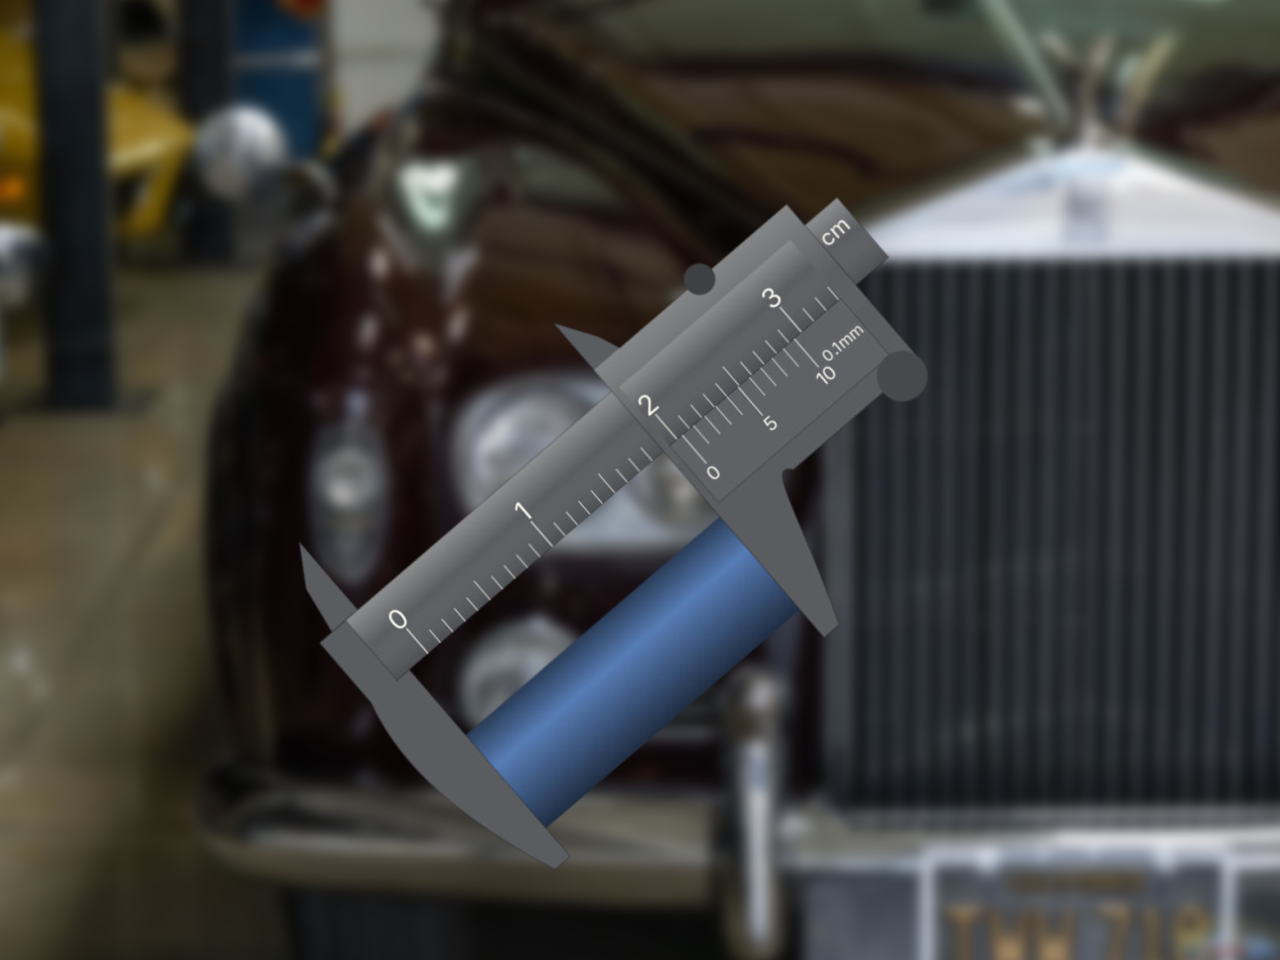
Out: 20.4
